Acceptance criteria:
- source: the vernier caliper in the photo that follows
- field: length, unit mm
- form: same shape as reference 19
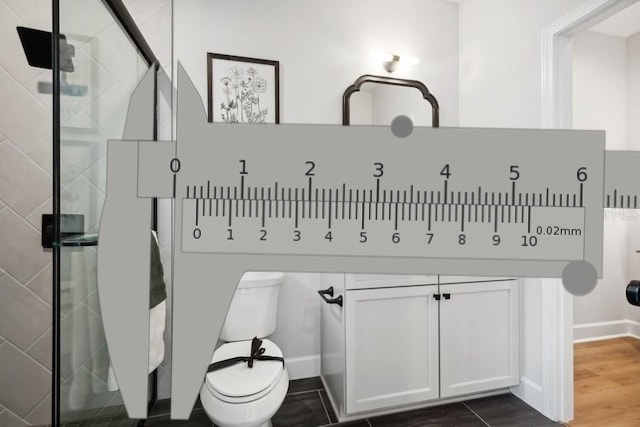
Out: 3.4
